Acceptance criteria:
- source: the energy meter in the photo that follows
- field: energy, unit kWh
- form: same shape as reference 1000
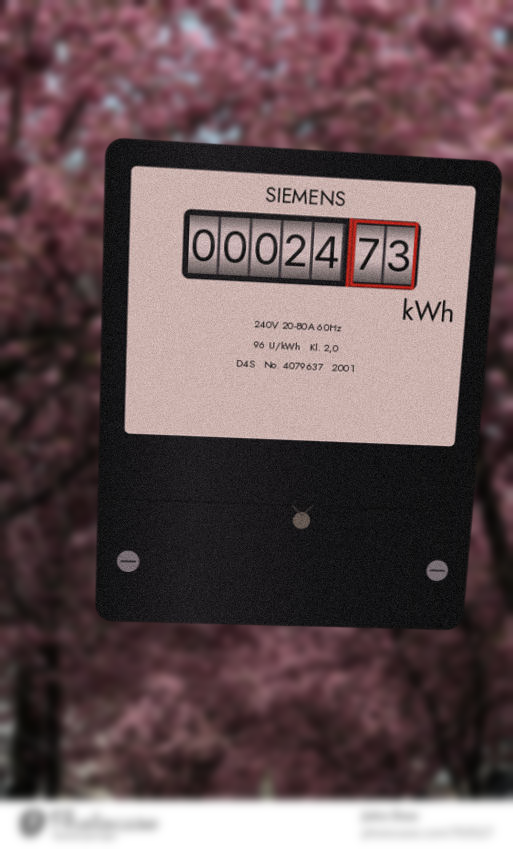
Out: 24.73
